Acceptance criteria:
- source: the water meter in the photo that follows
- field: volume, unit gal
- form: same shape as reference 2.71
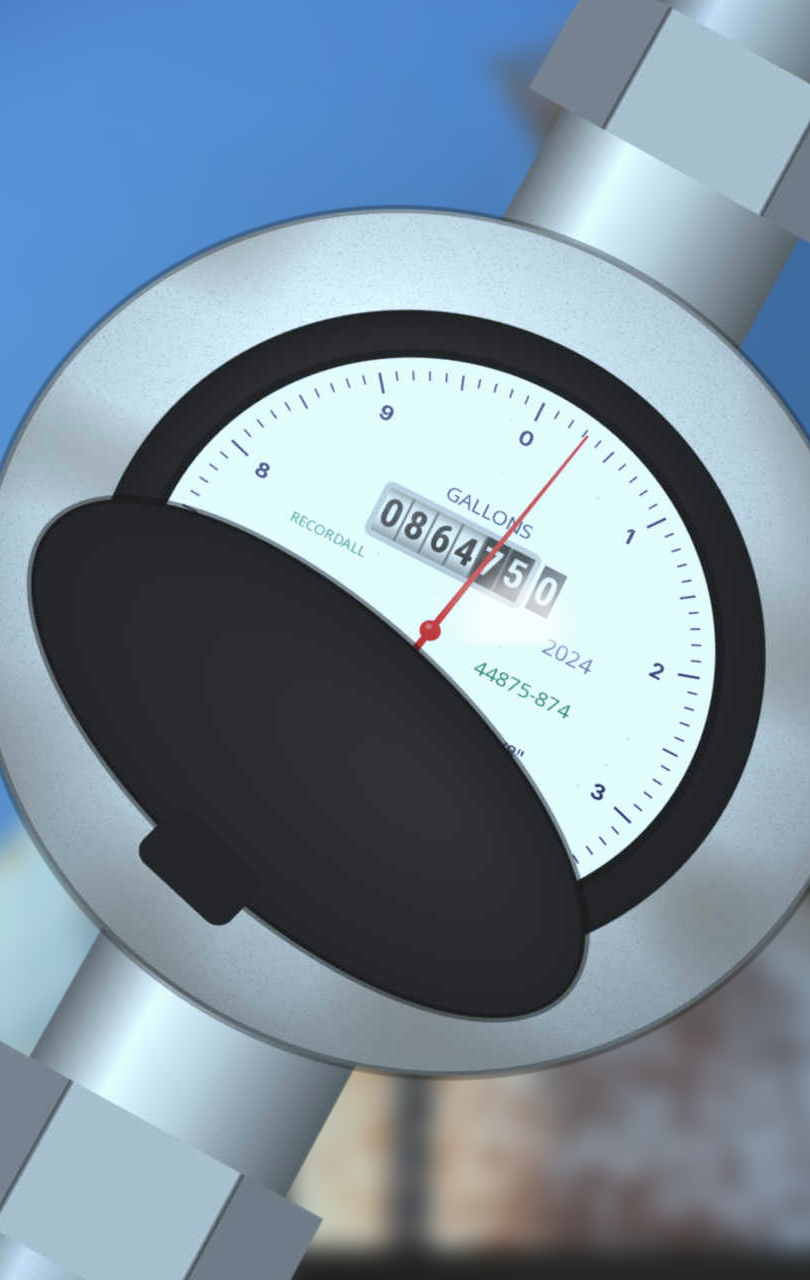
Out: 864750.3
